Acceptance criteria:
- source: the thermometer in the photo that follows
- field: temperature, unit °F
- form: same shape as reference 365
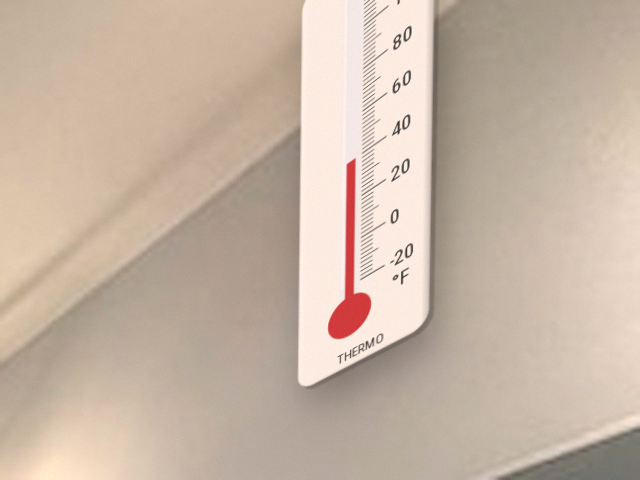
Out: 40
